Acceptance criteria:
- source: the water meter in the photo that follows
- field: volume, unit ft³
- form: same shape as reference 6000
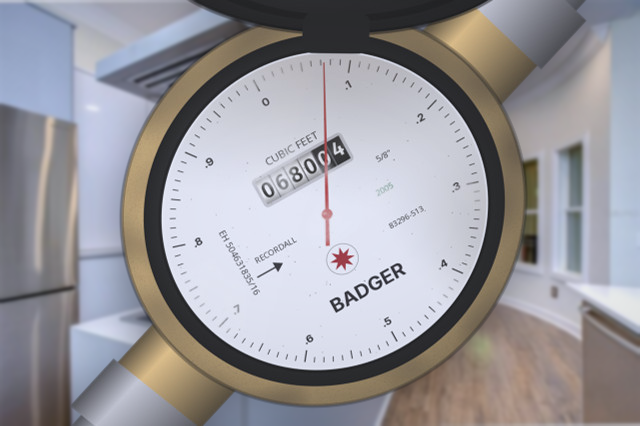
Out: 68004.07
